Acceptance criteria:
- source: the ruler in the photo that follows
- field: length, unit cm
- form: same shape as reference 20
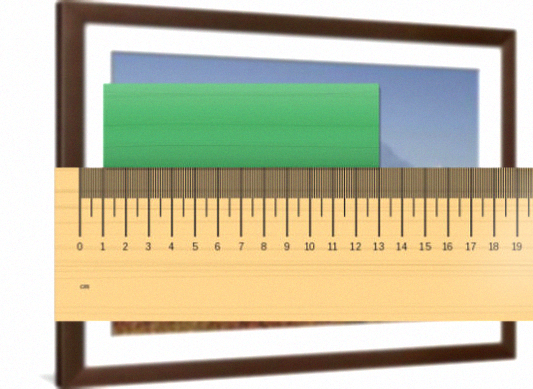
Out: 12
